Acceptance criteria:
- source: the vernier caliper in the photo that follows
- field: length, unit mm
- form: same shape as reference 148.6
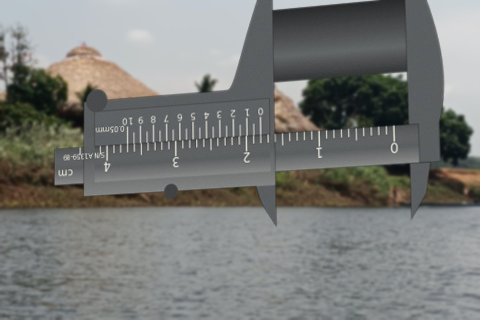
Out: 18.0
